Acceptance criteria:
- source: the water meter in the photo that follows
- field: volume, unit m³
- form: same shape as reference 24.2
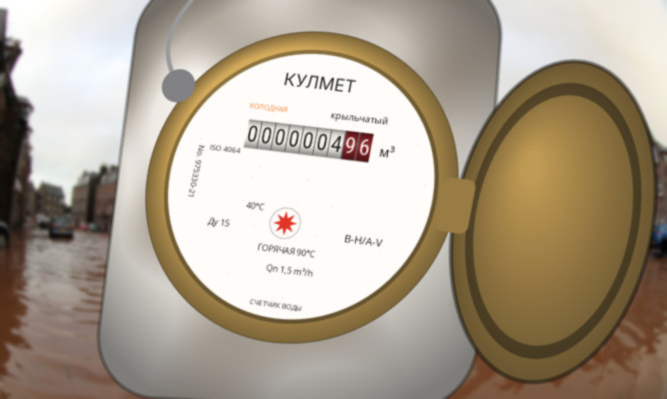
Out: 4.96
